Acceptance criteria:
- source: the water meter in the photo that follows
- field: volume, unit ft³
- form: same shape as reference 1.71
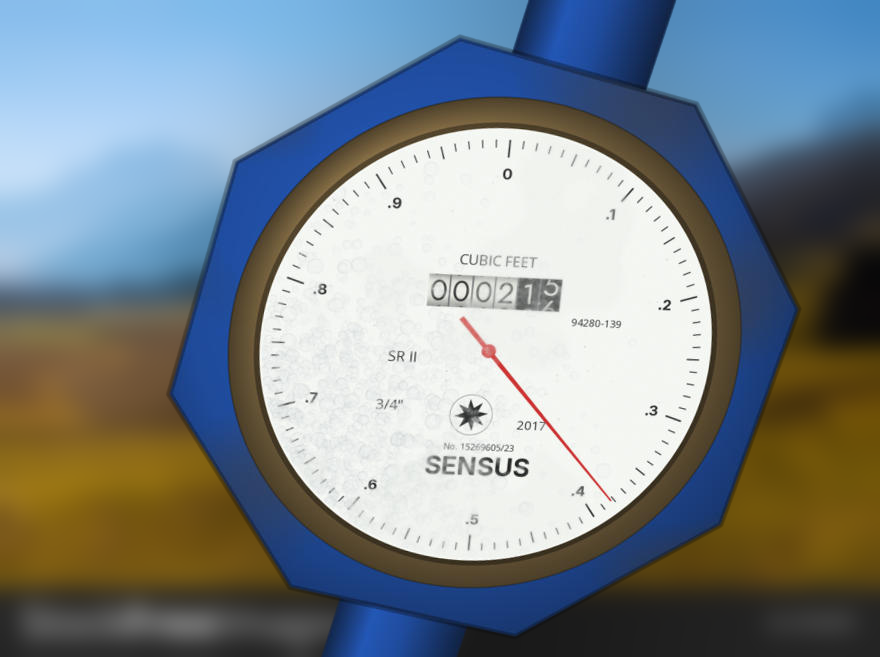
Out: 215.38
